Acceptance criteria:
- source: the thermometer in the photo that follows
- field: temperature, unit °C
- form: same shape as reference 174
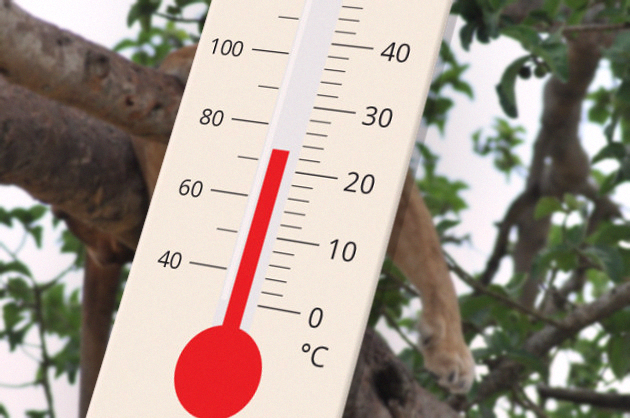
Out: 23
